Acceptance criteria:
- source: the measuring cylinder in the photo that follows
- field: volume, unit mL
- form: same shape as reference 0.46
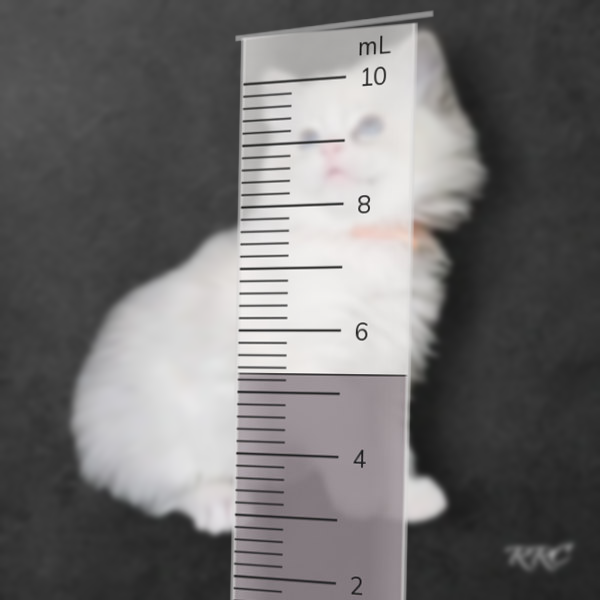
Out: 5.3
